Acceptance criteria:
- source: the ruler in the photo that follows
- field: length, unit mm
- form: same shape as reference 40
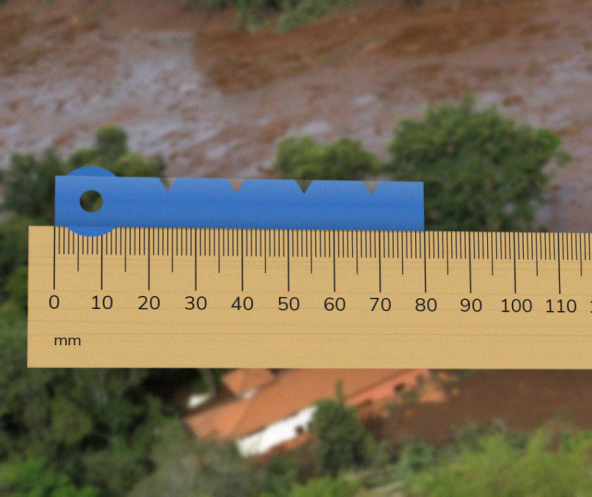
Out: 80
